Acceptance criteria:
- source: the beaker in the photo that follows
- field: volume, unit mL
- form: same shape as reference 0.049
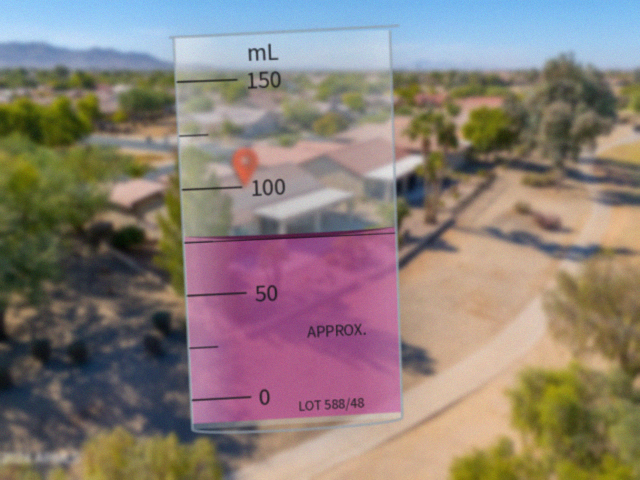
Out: 75
